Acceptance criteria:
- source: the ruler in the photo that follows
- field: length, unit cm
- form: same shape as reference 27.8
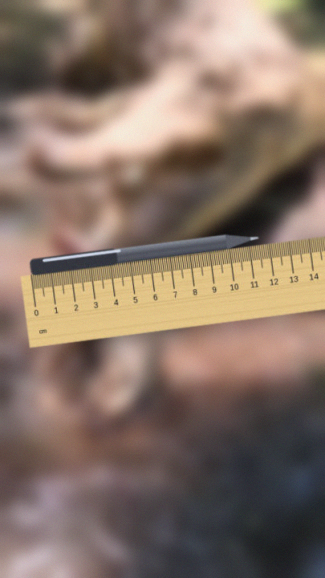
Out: 11.5
